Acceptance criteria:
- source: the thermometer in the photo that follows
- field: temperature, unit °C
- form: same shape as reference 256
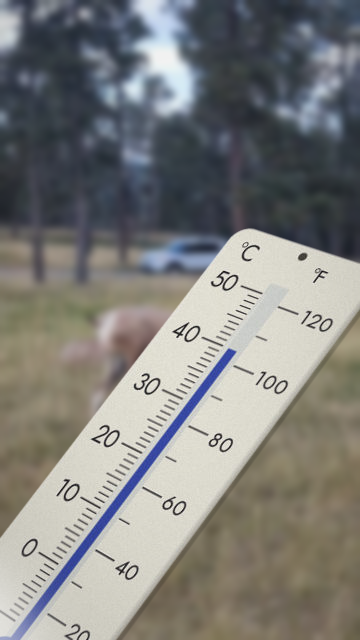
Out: 40
